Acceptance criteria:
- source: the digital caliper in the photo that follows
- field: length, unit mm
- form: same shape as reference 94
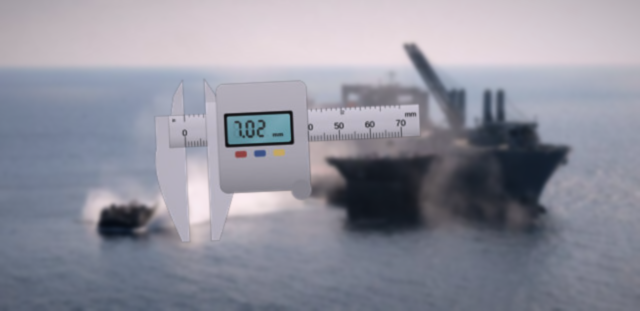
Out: 7.02
